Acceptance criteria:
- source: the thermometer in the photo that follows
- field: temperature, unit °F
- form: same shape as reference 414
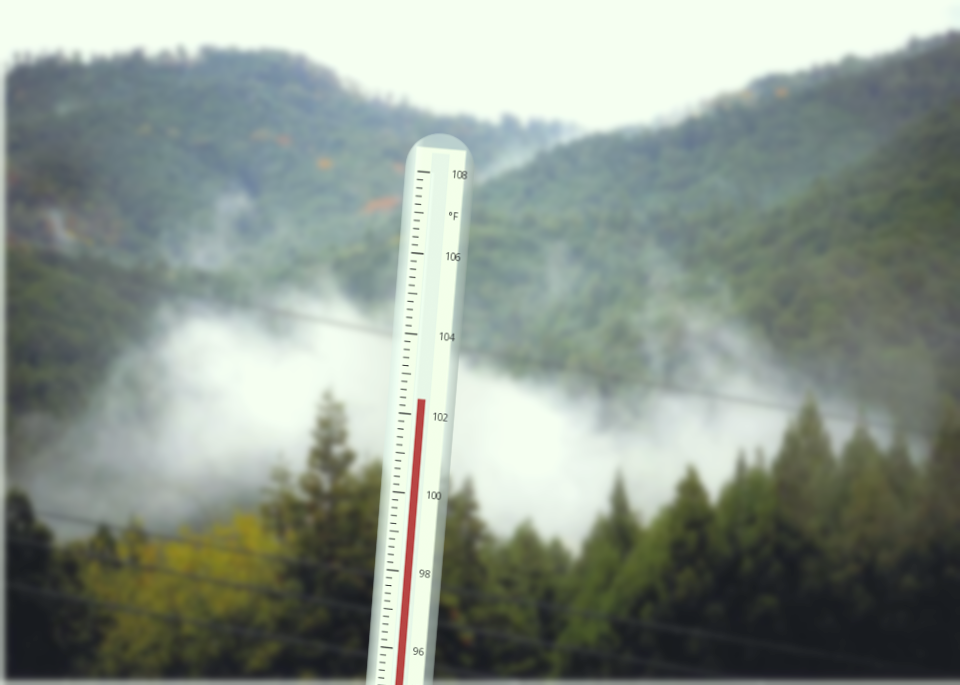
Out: 102.4
